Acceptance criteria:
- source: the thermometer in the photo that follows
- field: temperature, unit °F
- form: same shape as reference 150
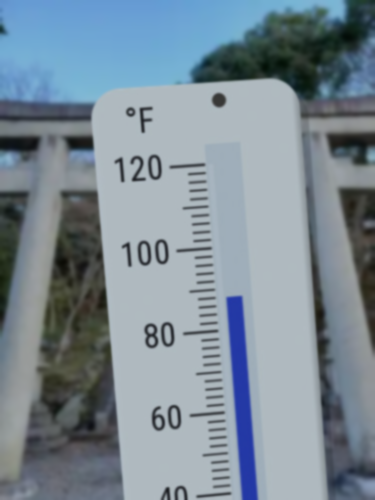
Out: 88
